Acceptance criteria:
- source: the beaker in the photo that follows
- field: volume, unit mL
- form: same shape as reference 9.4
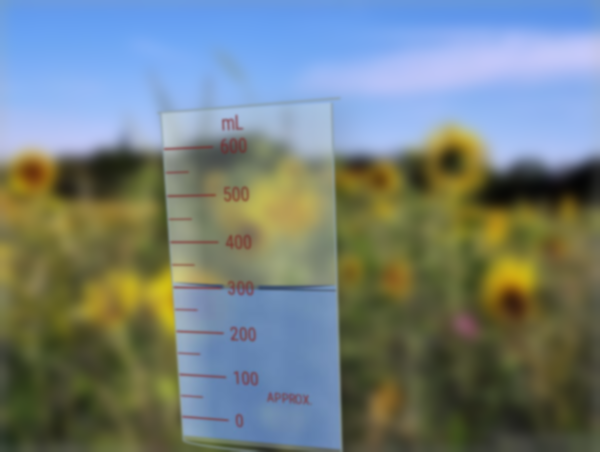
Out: 300
